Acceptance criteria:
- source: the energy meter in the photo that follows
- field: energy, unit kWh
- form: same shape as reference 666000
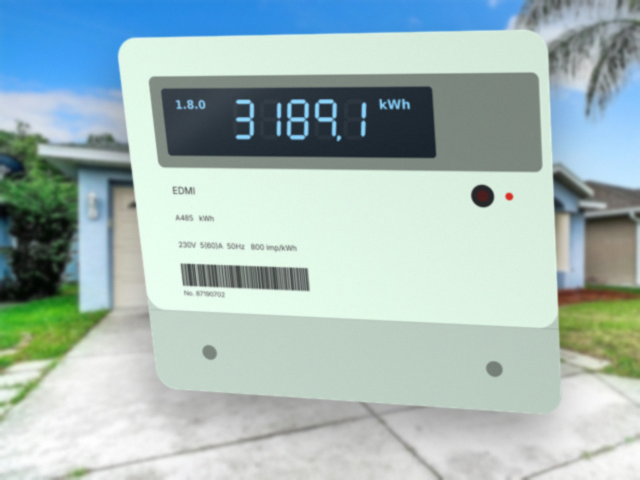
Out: 3189.1
